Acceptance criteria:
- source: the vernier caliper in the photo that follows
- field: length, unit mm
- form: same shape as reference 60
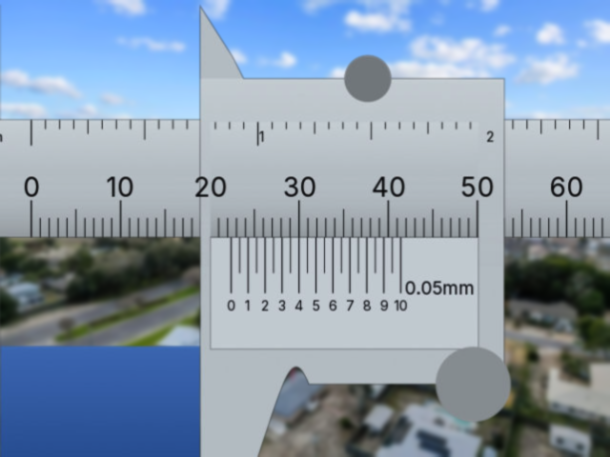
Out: 22.4
